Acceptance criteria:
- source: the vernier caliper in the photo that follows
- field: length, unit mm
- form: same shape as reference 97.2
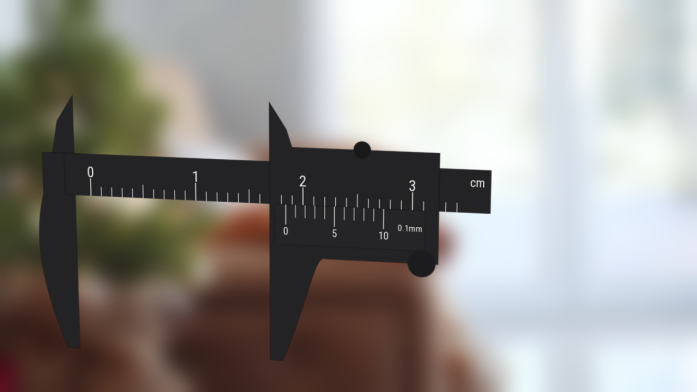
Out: 18.4
